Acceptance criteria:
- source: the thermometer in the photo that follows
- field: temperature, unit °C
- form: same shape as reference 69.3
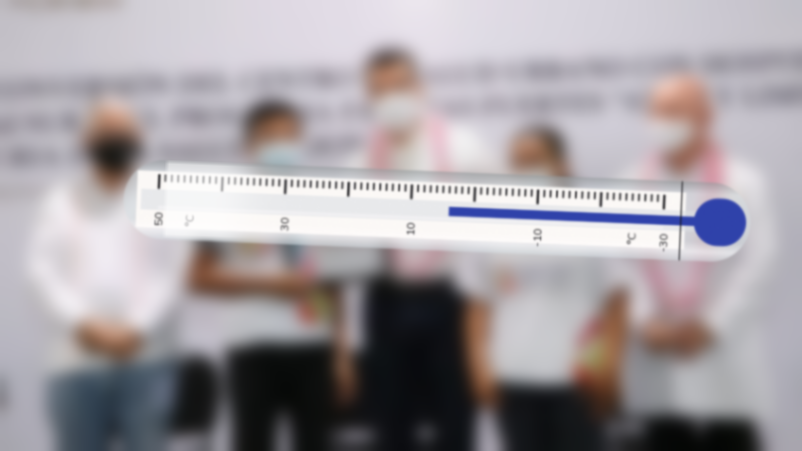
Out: 4
